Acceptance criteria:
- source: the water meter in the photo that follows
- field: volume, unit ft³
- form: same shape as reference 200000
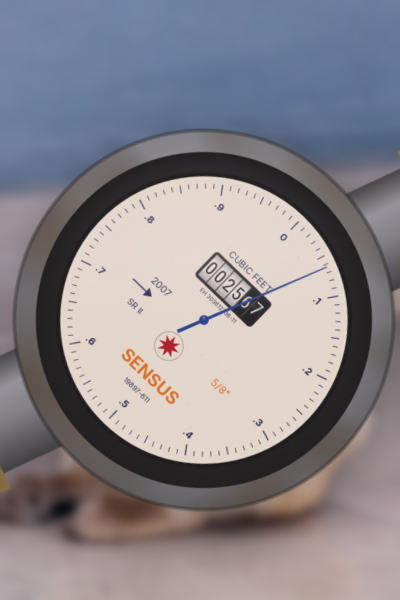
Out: 2567.06
